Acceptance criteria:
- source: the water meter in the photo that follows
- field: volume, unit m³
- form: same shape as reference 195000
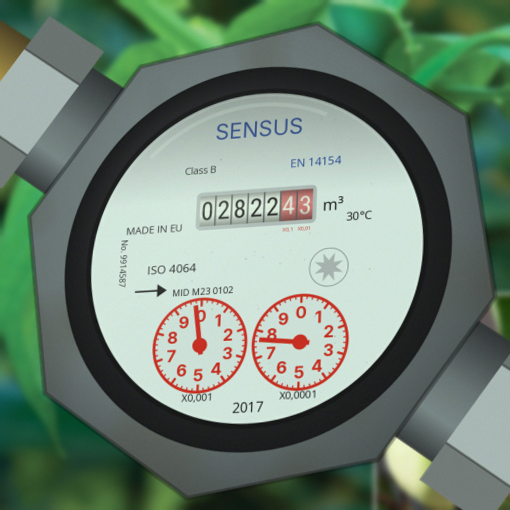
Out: 2822.4297
